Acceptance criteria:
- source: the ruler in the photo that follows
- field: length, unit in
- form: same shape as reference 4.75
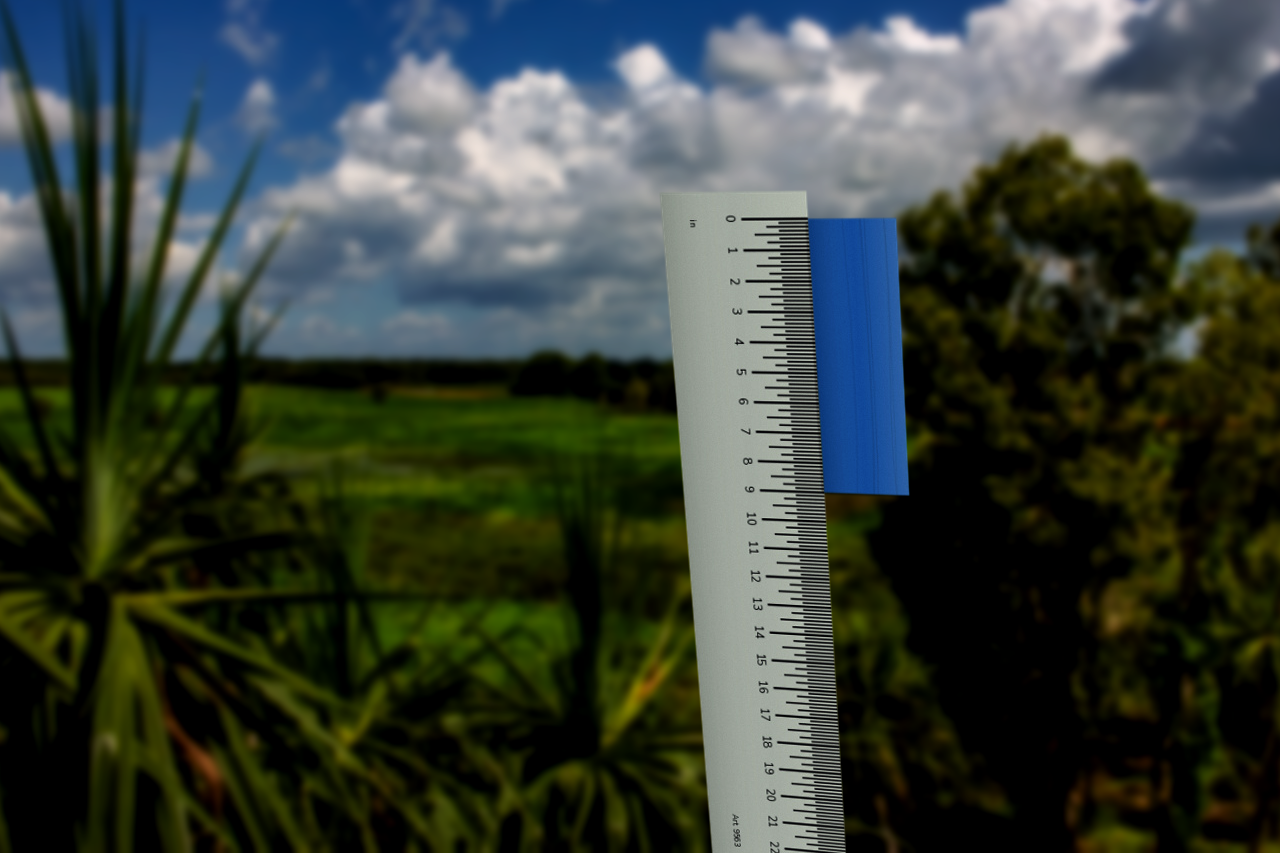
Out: 9
